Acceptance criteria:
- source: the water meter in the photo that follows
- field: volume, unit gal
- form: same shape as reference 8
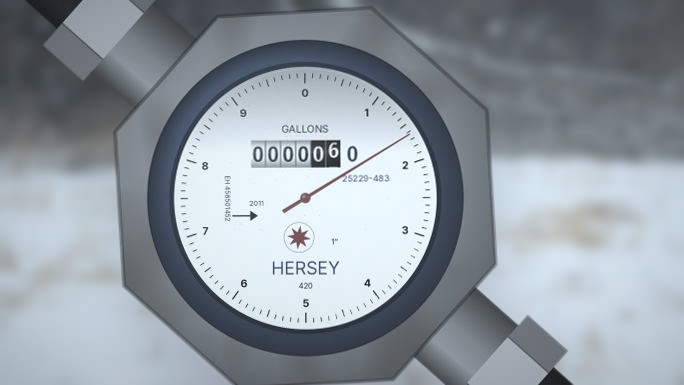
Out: 61.6
